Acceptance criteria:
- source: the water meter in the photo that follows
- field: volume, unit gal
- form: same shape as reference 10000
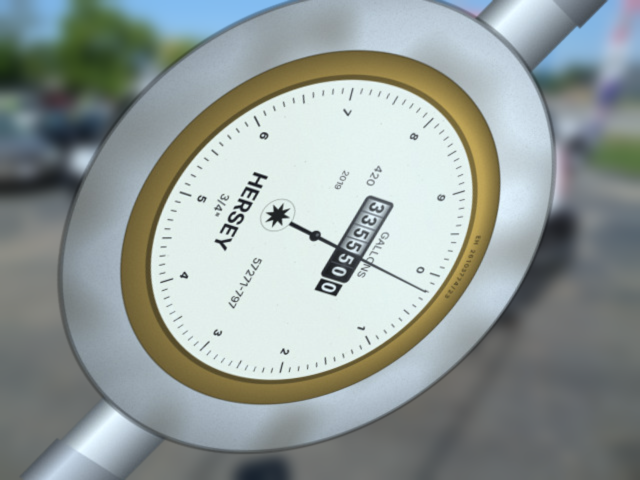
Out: 3355500.2
